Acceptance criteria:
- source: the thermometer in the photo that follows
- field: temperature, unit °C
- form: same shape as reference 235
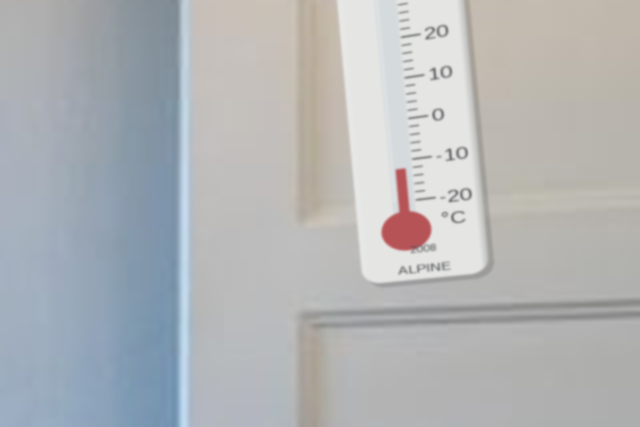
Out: -12
